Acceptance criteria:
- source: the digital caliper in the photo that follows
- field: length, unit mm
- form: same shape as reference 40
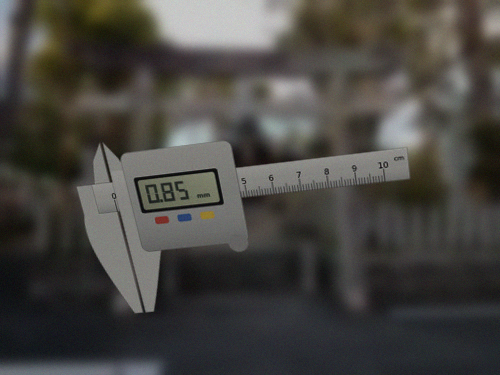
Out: 0.85
